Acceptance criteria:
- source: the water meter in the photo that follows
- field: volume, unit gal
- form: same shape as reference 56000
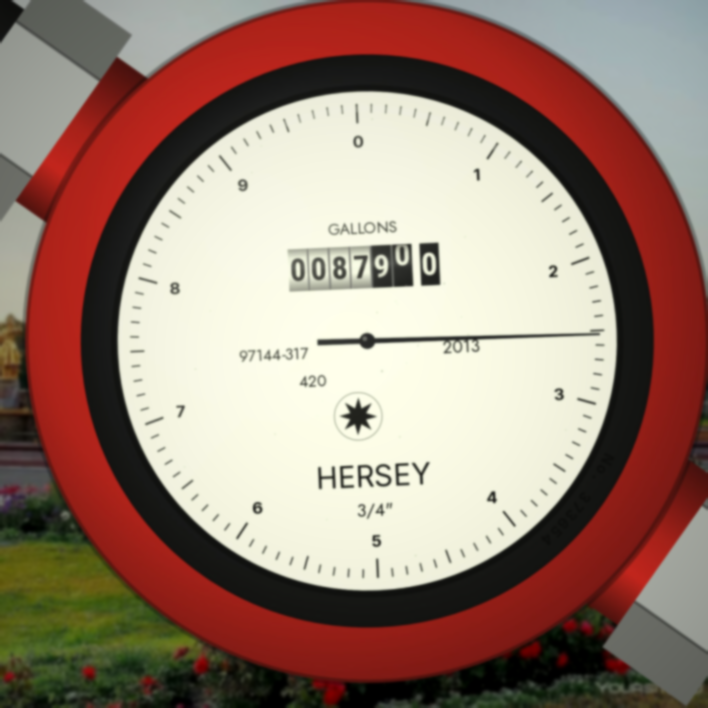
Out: 87902.5
